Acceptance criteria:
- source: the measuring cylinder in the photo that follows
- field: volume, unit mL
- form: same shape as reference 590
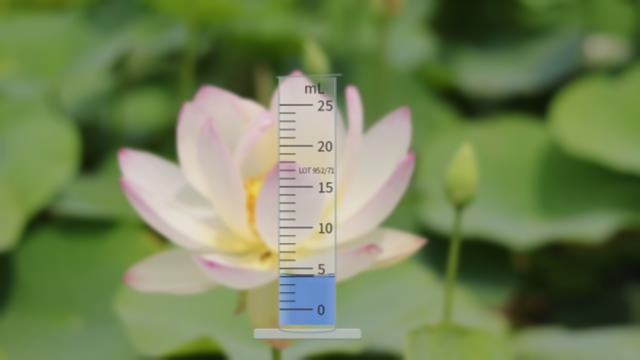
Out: 4
